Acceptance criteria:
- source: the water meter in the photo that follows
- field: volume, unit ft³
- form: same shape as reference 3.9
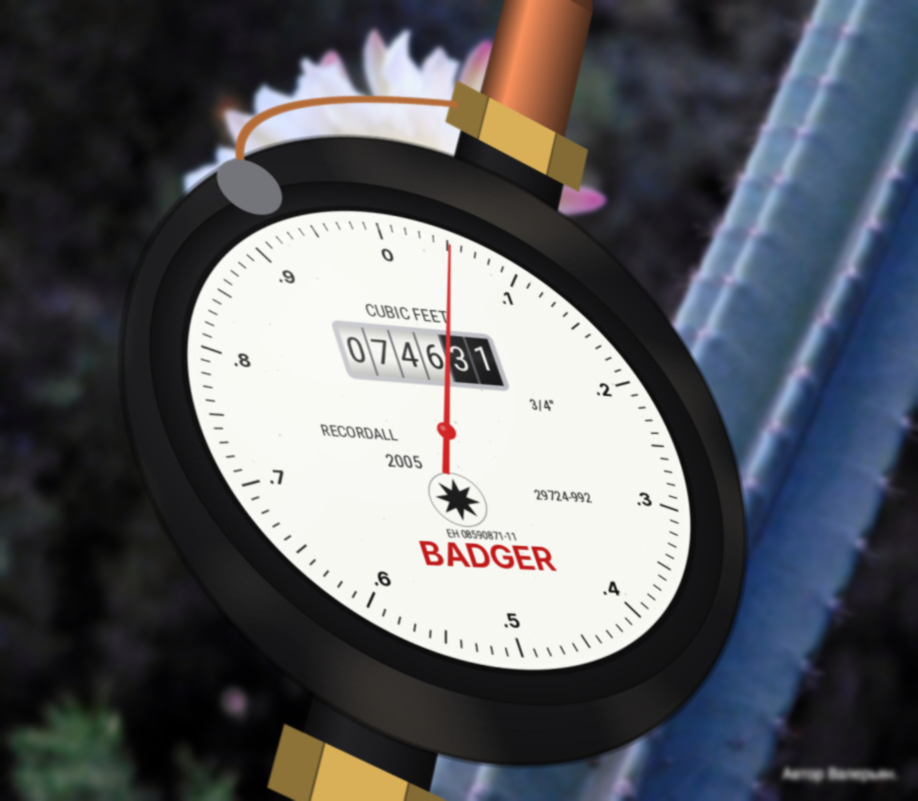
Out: 74631.05
